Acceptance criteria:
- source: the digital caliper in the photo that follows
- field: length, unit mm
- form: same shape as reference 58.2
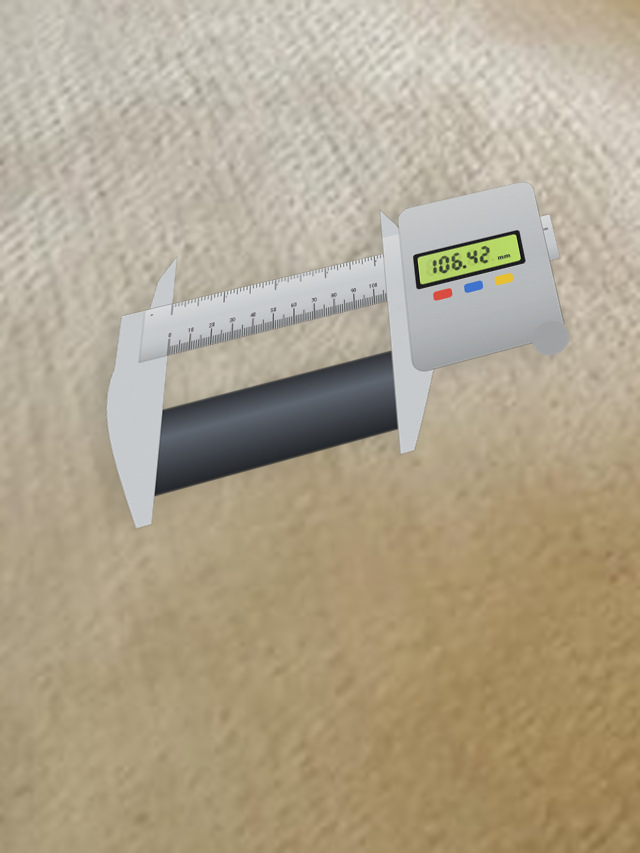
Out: 106.42
